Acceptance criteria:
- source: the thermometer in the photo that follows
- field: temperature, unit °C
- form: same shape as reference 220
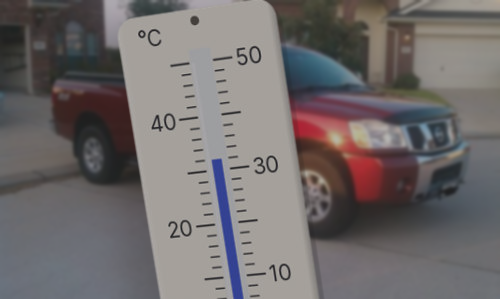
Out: 32
